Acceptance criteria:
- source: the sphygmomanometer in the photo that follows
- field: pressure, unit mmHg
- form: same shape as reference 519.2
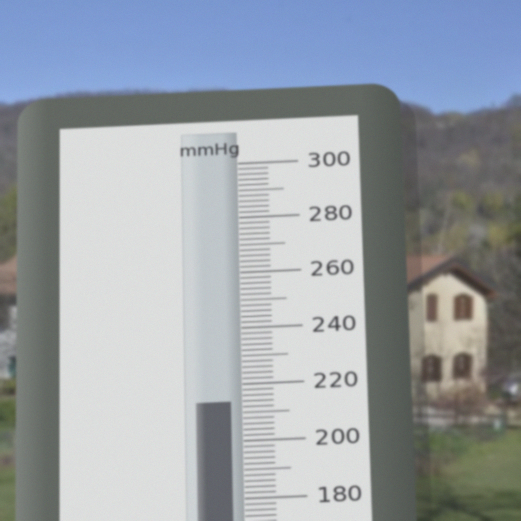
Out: 214
